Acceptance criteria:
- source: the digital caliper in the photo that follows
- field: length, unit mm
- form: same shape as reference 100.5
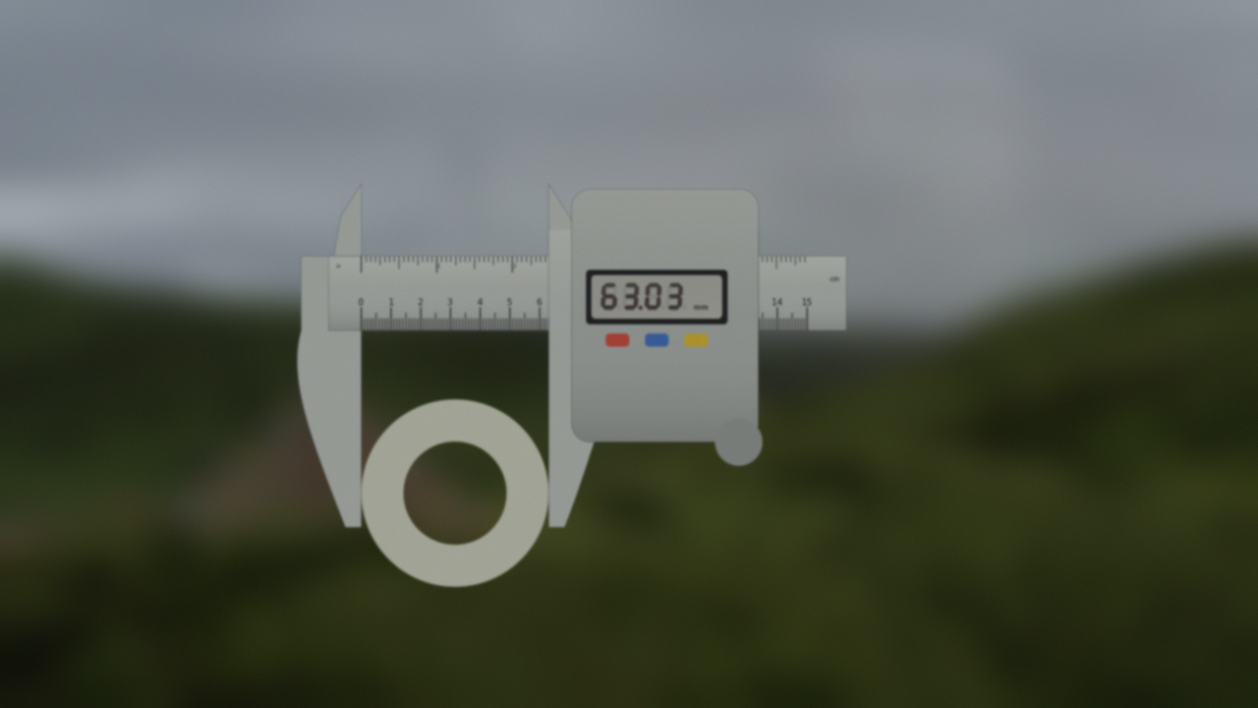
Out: 63.03
